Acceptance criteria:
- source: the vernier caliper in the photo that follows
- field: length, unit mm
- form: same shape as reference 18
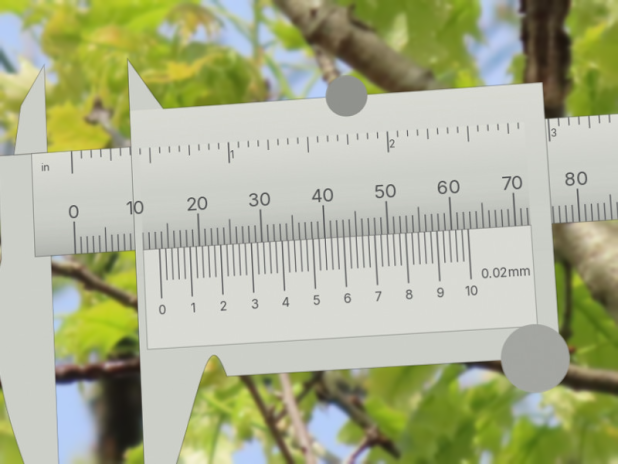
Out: 13.6
